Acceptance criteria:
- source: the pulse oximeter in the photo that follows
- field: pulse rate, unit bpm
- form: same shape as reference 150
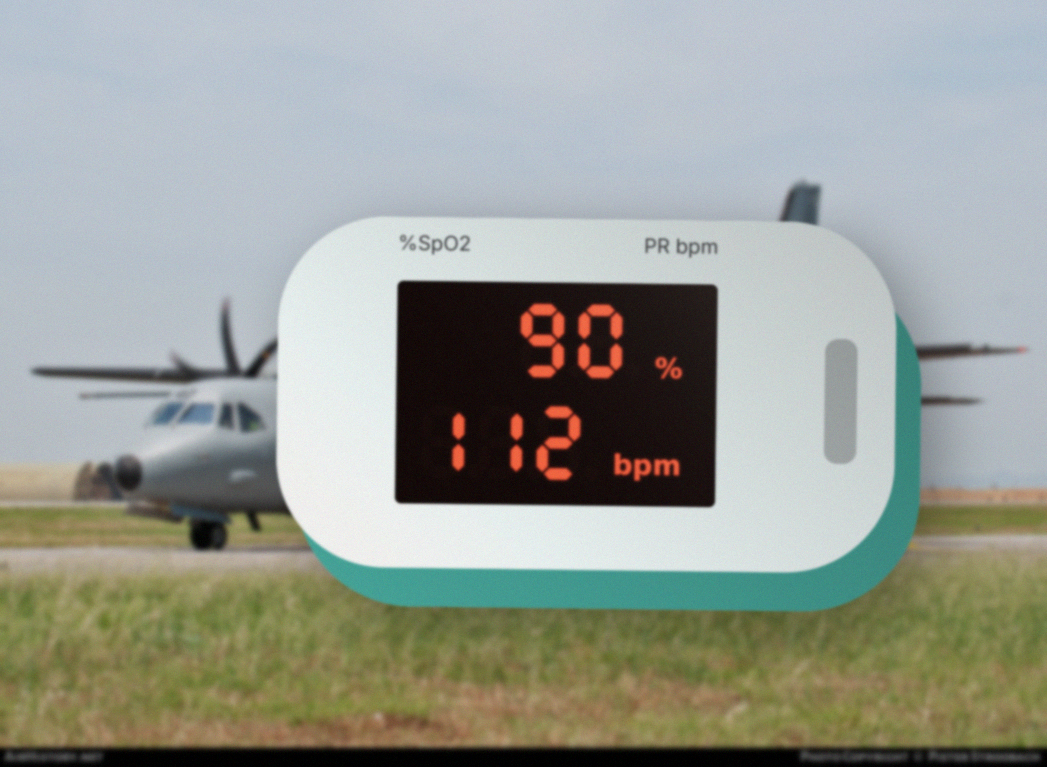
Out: 112
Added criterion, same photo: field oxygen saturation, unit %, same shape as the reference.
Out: 90
